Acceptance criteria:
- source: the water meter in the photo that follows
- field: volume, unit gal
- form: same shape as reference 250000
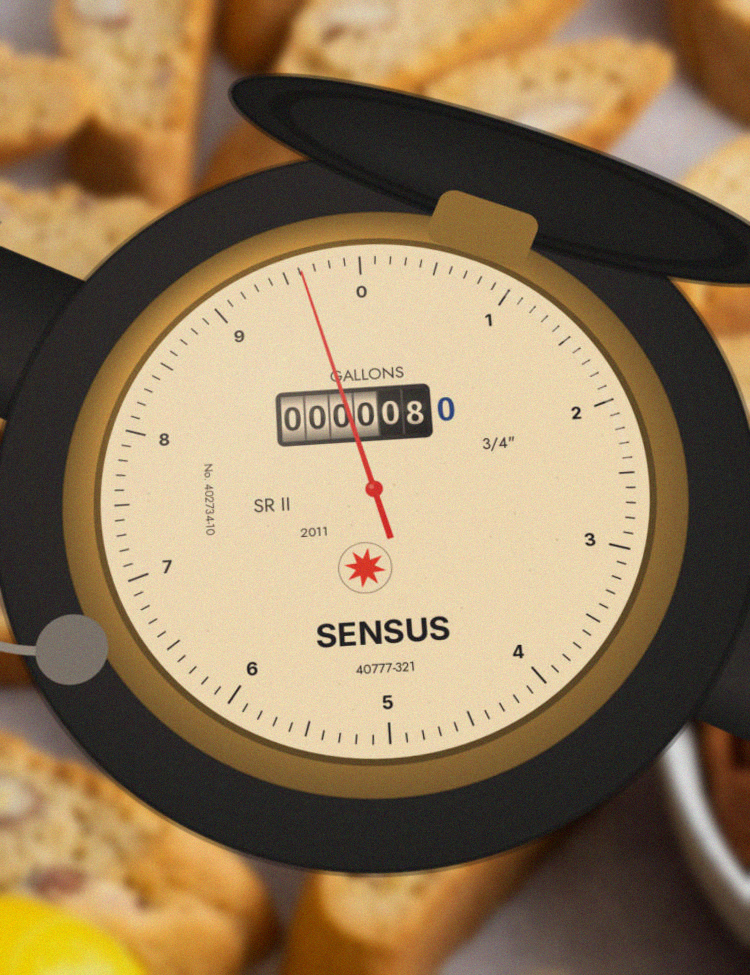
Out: 79.6
